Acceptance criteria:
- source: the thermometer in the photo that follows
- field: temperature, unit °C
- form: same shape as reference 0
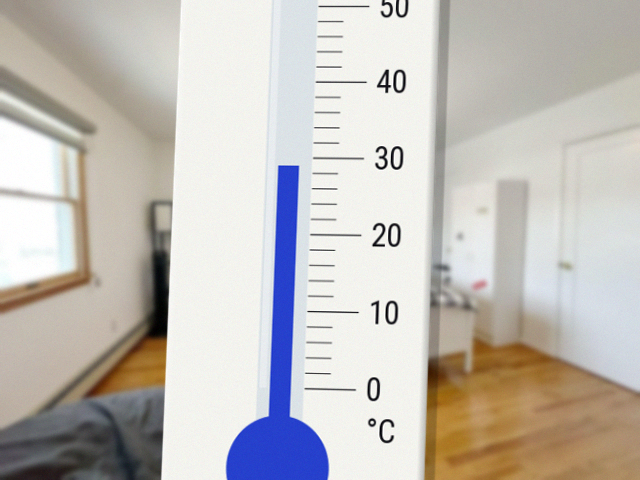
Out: 29
